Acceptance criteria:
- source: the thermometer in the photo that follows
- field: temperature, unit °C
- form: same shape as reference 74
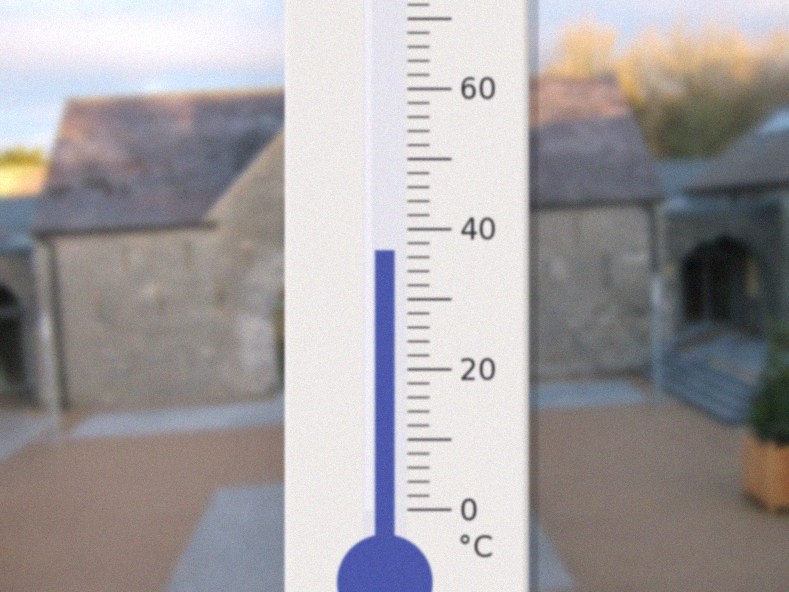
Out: 37
